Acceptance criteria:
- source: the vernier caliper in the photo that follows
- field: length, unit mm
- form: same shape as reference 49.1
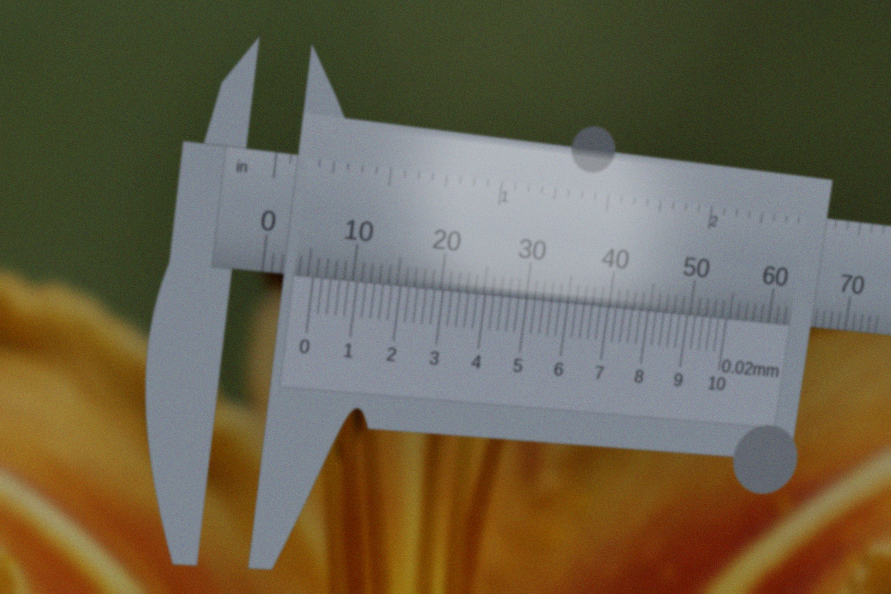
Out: 5.6
